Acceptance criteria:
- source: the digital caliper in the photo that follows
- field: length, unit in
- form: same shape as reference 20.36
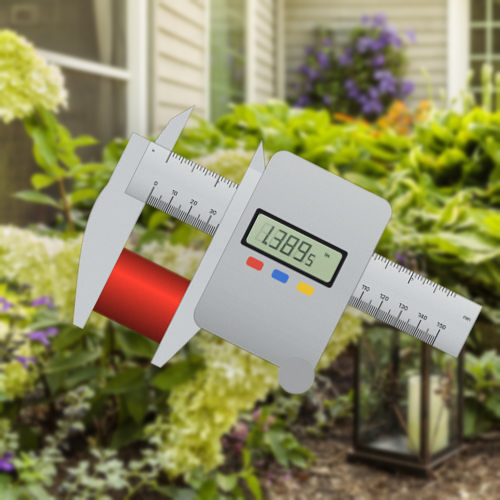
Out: 1.3895
